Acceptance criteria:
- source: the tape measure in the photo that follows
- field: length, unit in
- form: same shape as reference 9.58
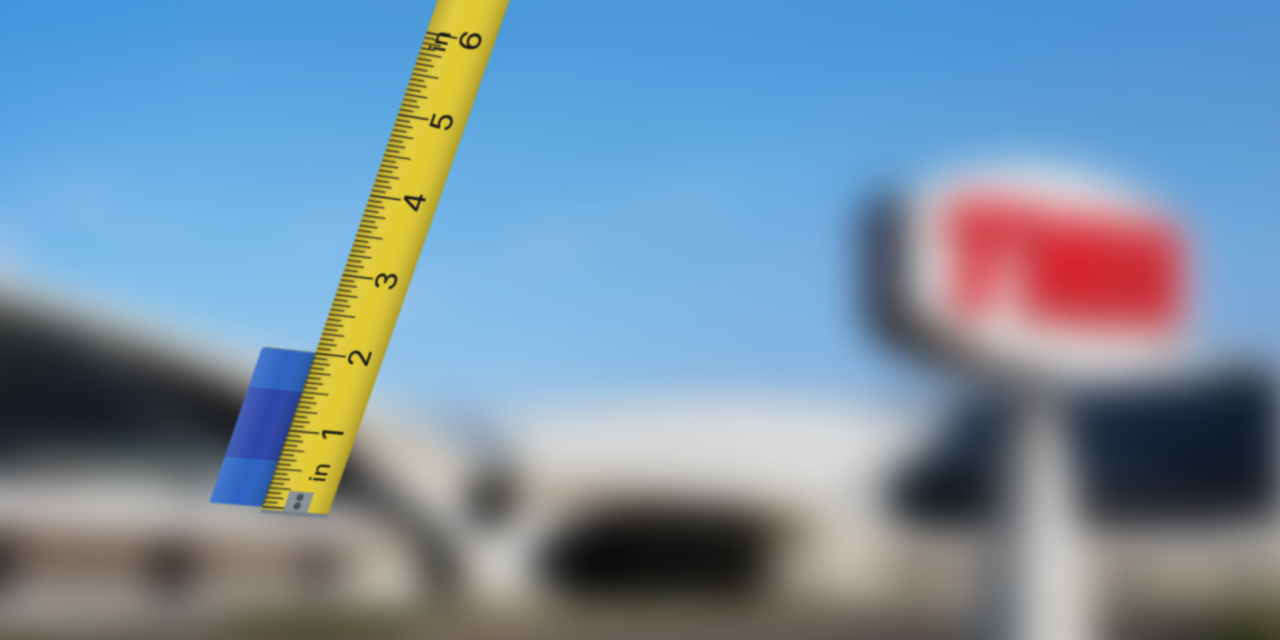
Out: 2
